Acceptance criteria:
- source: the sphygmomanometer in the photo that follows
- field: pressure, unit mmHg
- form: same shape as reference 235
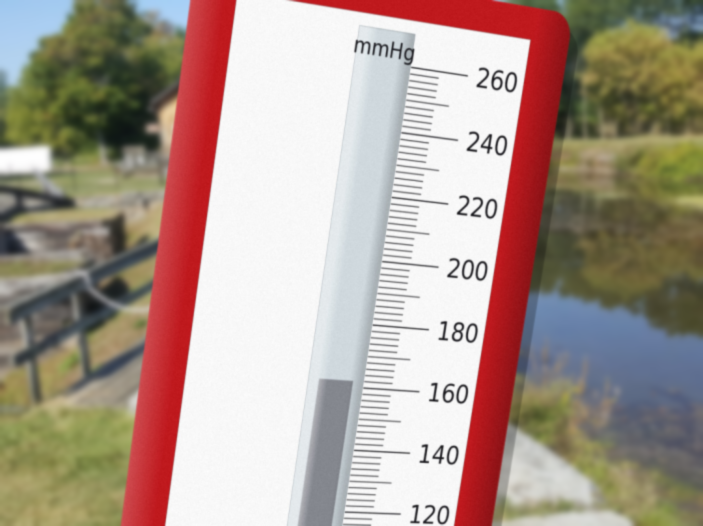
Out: 162
